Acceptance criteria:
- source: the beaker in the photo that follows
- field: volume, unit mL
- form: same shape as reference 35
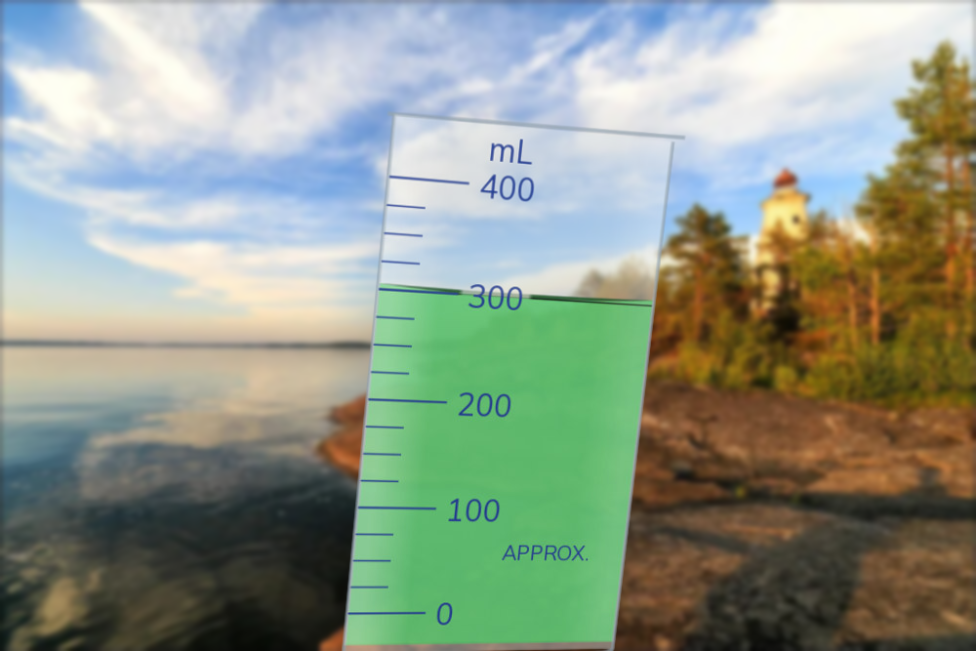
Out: 300
